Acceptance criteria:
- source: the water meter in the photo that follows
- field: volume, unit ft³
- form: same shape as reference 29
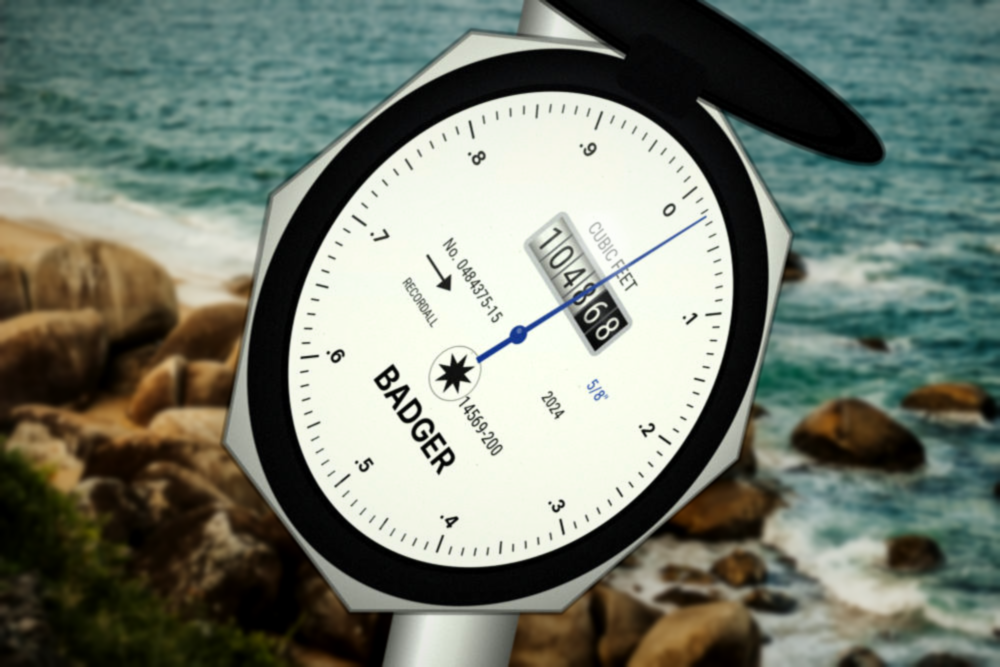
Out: 104868.02
